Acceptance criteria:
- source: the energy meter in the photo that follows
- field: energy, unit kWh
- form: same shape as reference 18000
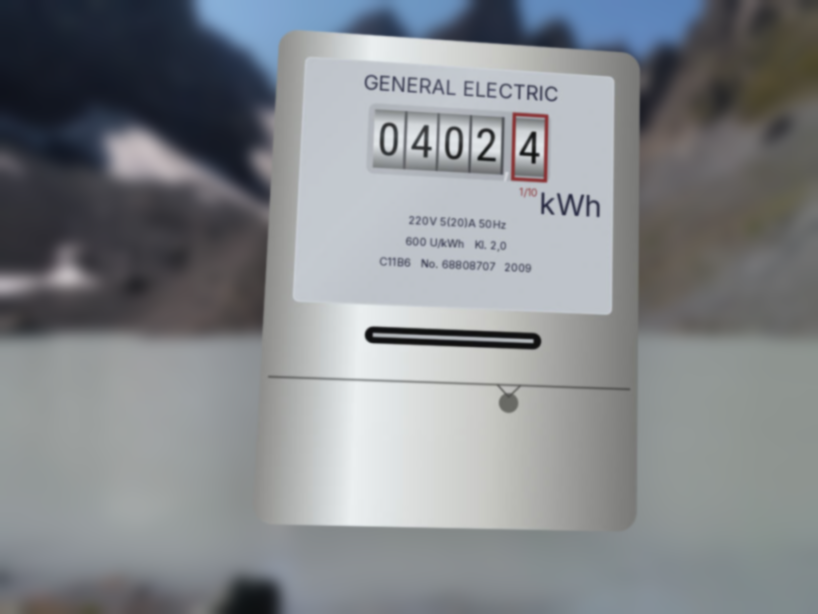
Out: 402.4
